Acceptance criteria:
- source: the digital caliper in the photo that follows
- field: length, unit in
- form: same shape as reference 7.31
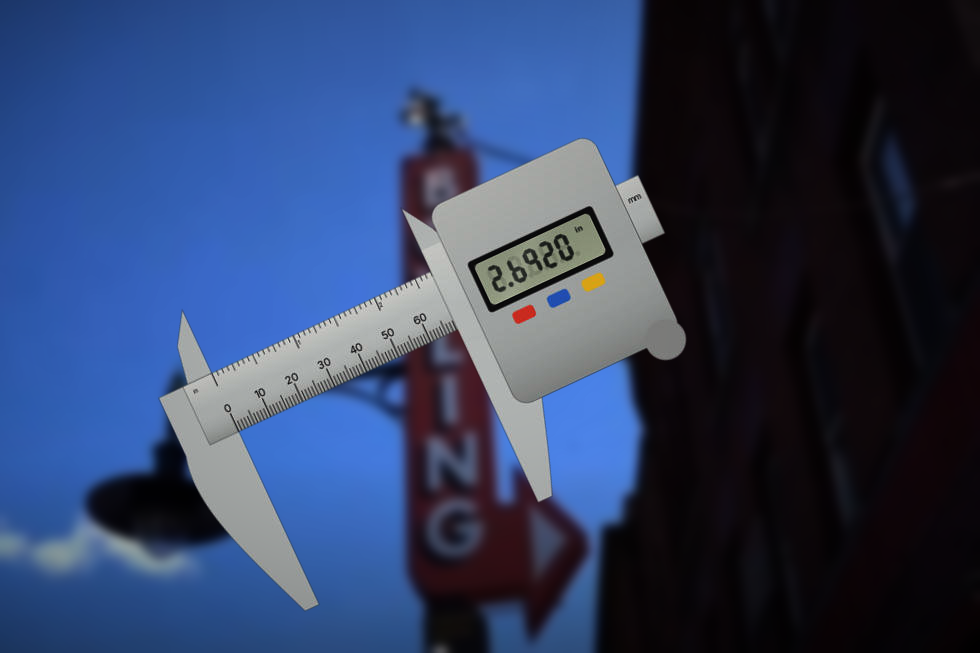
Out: 2.6920
